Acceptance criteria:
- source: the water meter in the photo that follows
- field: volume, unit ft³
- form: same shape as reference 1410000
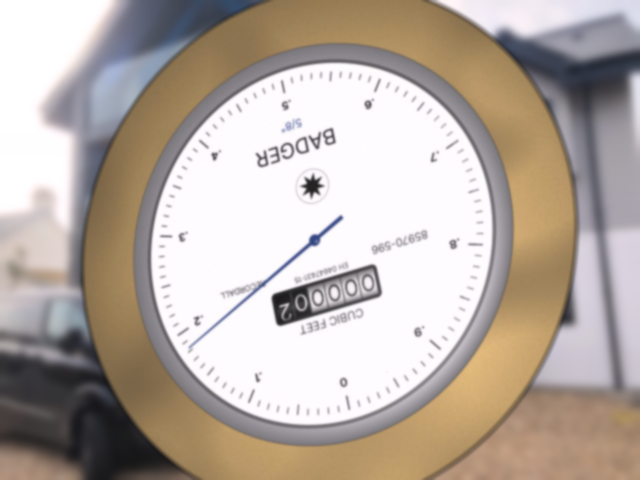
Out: 2.18
